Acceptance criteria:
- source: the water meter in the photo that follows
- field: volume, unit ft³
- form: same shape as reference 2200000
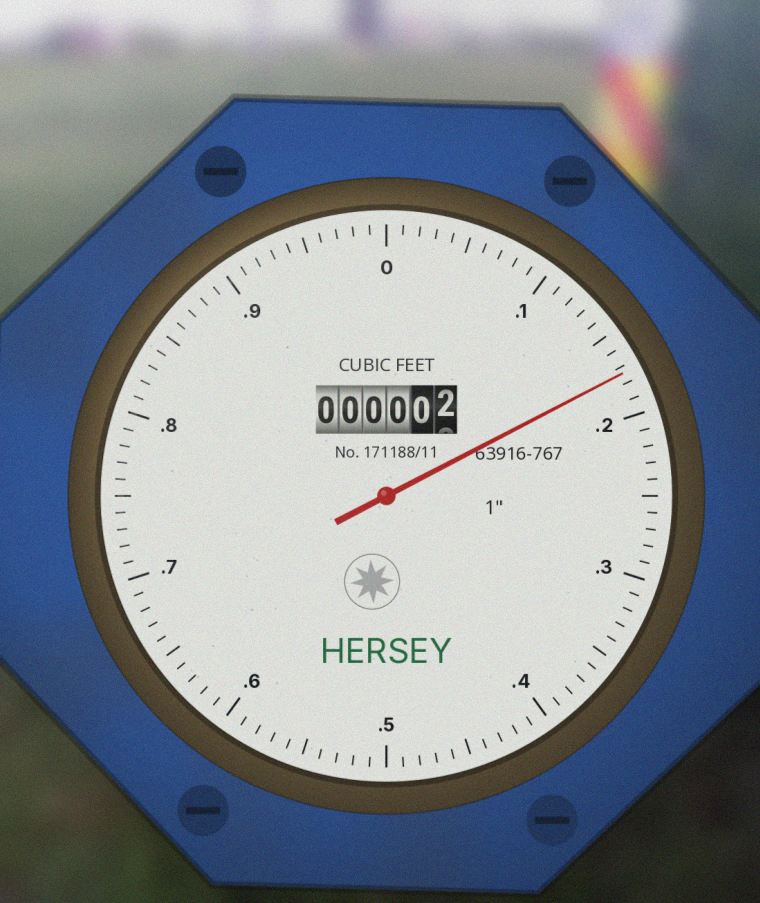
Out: 2.17
